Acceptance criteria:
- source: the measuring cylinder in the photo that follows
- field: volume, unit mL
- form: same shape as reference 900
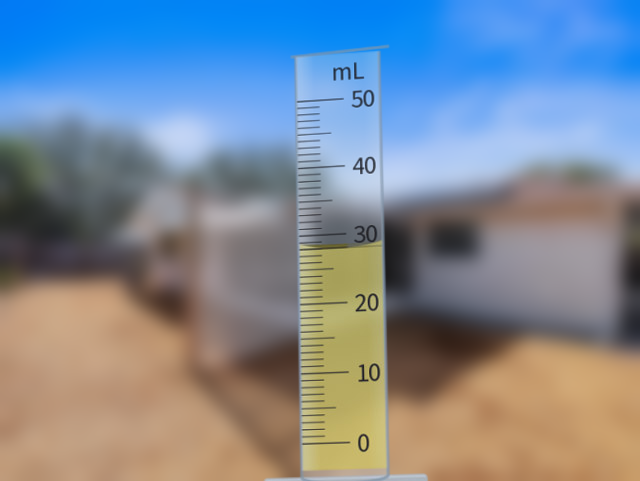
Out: 28
